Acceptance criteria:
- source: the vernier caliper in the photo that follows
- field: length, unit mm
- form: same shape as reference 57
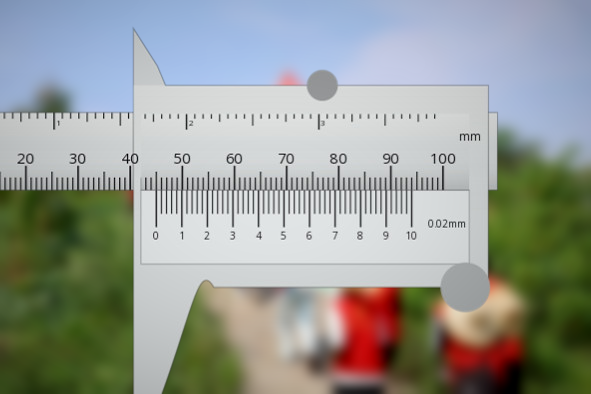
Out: 45.0
